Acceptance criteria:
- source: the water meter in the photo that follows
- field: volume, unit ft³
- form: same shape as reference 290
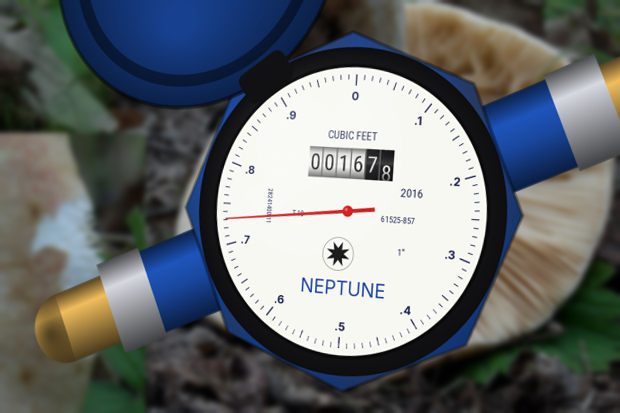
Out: 1677.73
